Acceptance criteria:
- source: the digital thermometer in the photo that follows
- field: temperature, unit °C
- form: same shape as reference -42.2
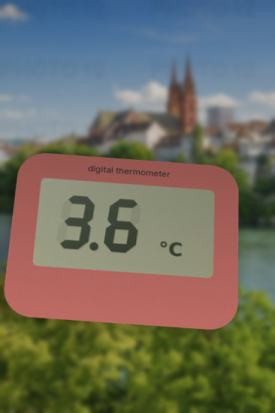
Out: 3.6
